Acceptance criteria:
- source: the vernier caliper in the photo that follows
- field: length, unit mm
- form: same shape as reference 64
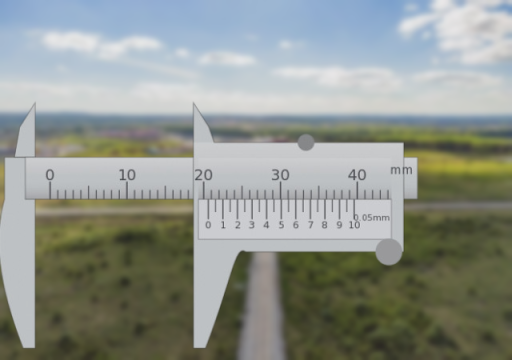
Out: 20.6
